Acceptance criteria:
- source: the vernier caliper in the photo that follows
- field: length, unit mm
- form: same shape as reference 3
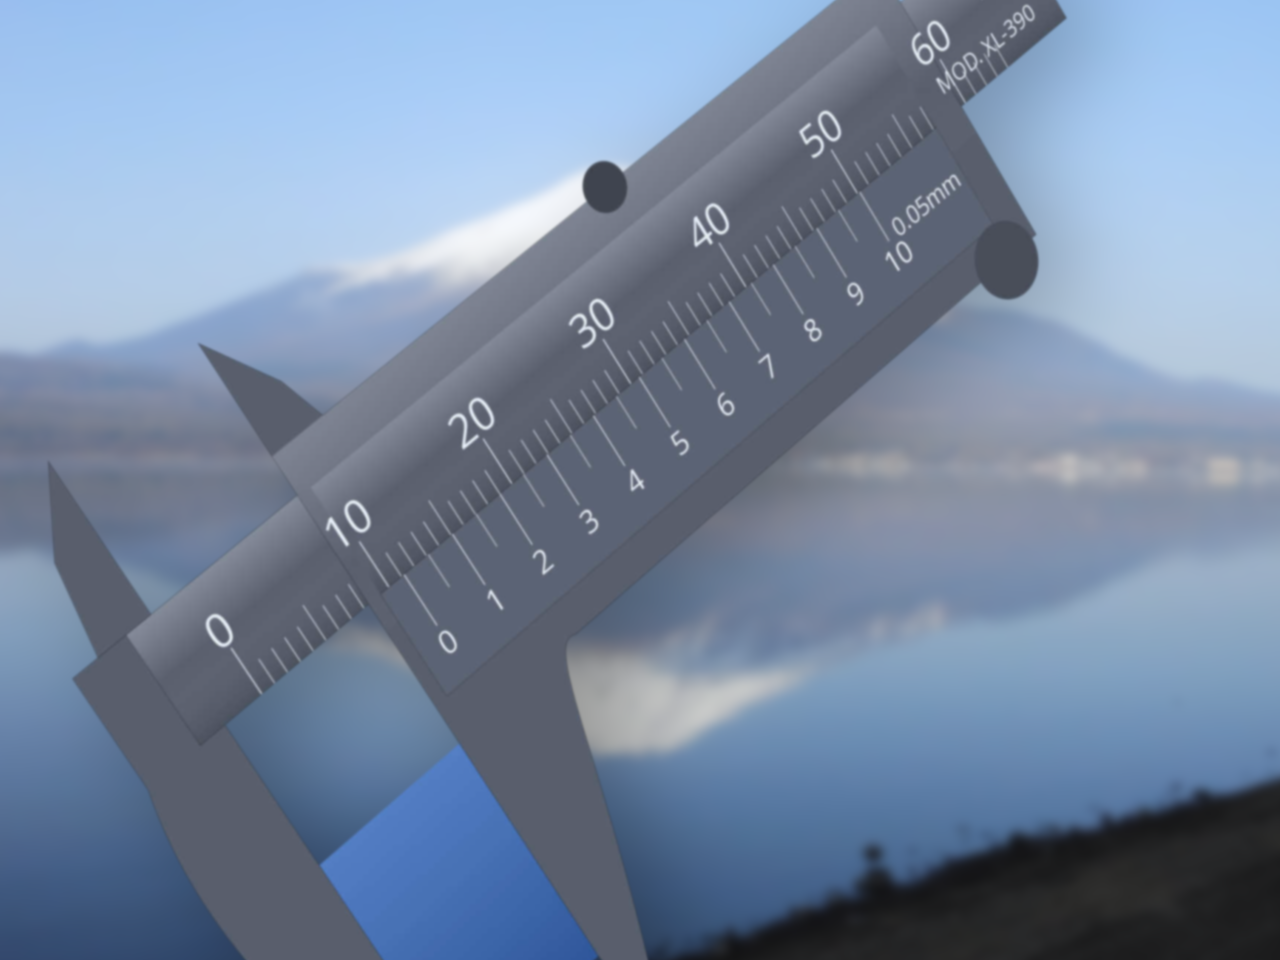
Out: 11.2
